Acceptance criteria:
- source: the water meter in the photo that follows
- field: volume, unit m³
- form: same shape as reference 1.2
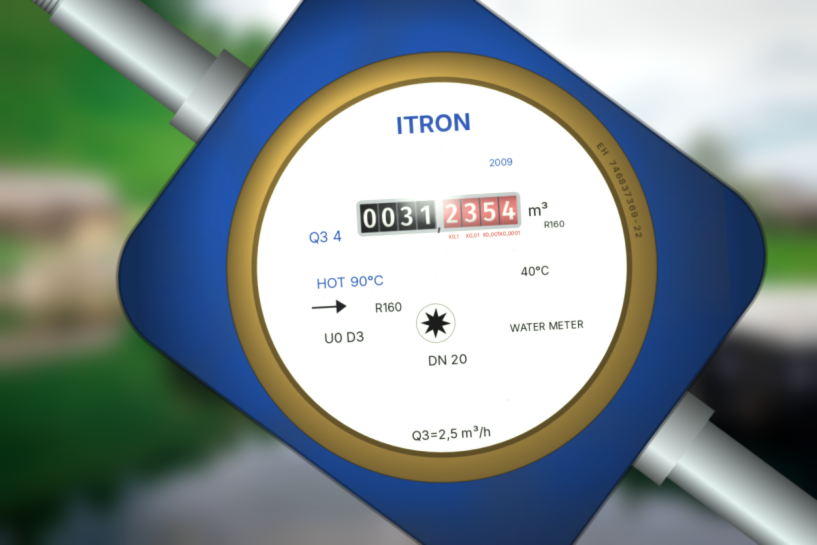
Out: 31.2354
